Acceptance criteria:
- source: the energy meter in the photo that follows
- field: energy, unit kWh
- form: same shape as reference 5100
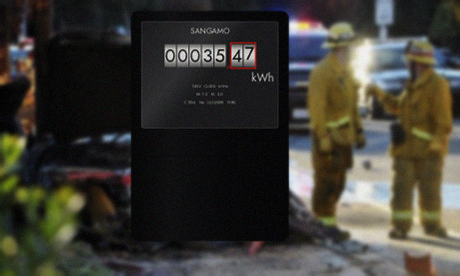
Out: 35.47
